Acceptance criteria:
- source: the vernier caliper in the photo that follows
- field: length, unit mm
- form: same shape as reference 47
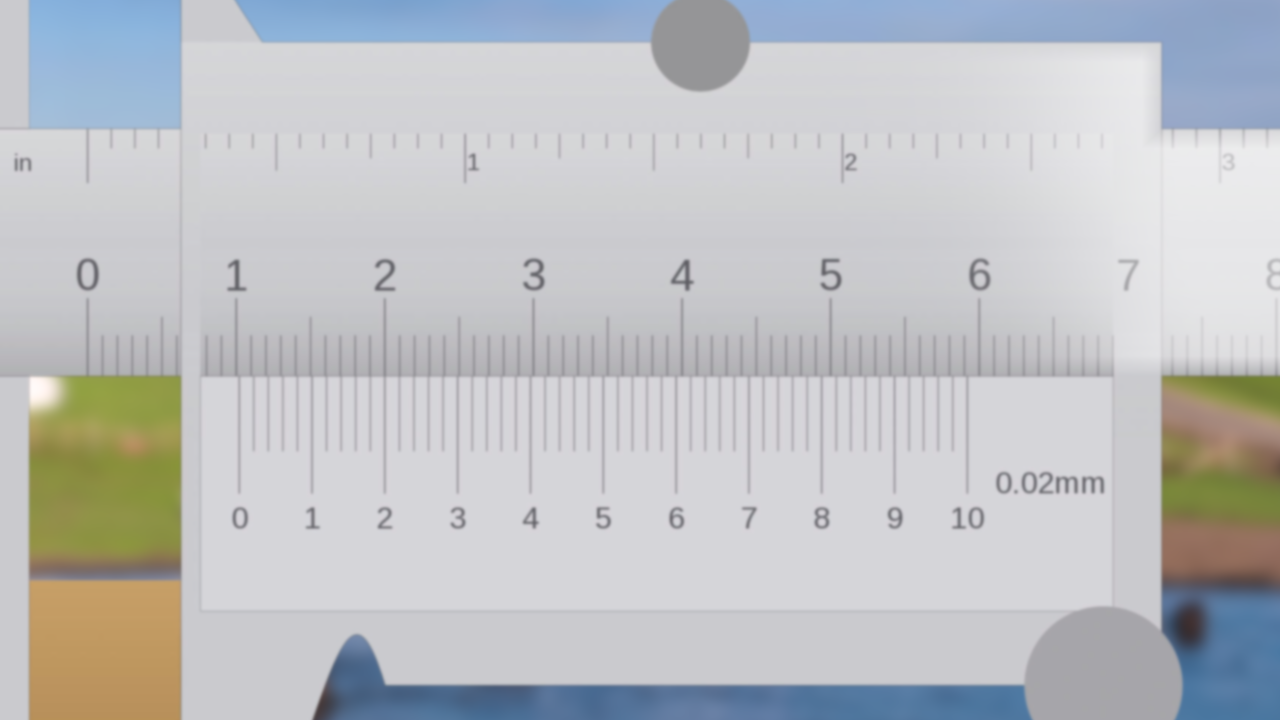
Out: 10.2
